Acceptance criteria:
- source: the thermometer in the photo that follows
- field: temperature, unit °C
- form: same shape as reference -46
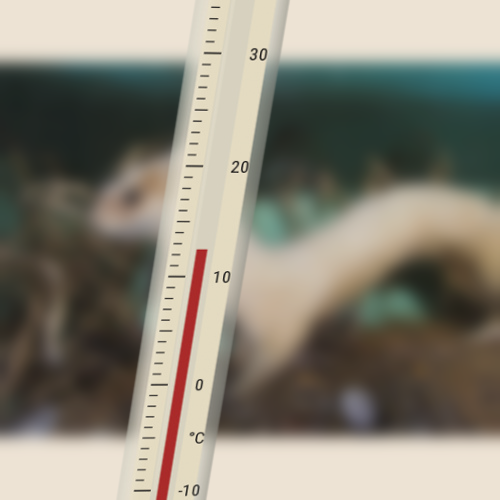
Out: 12.5
